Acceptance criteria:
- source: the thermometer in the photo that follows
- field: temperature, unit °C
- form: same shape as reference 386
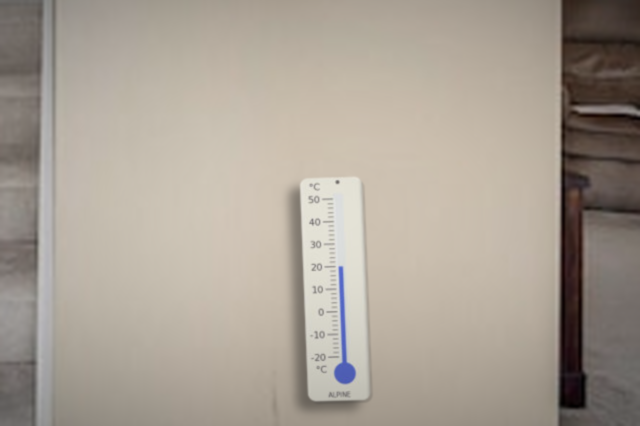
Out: 20
